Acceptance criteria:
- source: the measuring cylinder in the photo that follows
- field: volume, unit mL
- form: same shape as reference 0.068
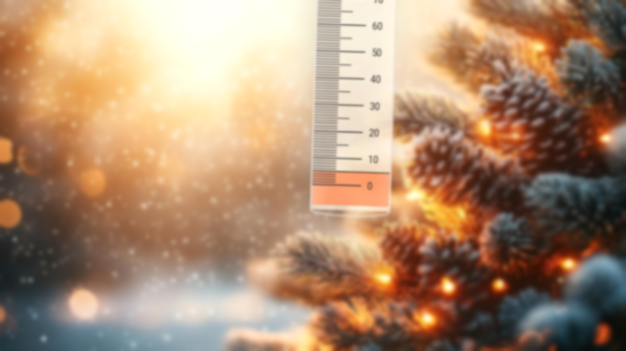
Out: 5
